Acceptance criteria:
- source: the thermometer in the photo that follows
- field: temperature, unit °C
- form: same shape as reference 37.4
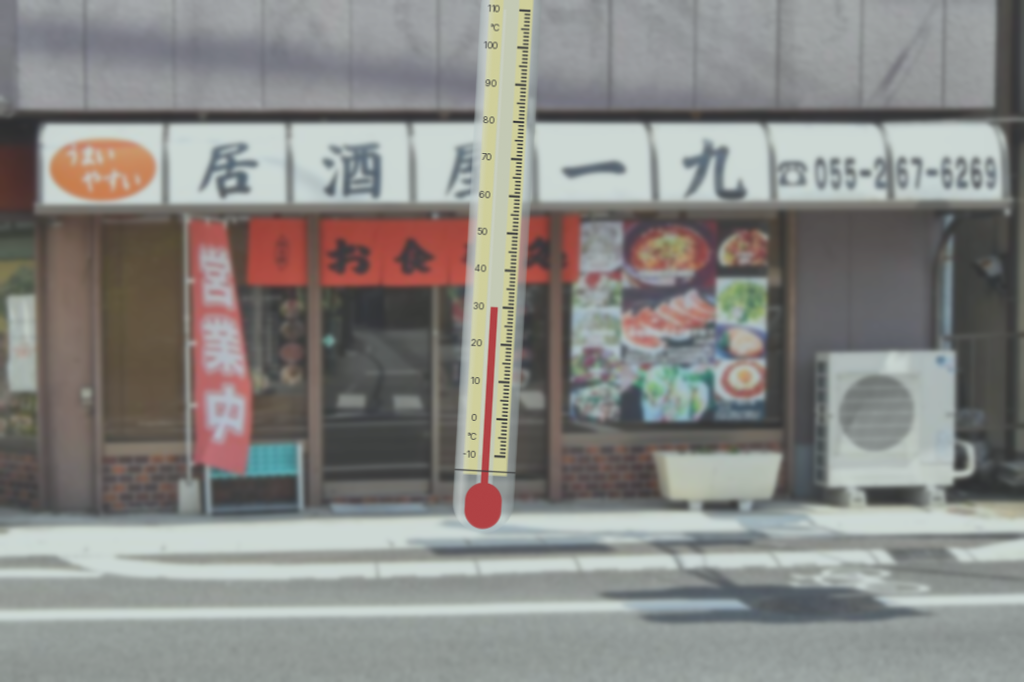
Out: 30
